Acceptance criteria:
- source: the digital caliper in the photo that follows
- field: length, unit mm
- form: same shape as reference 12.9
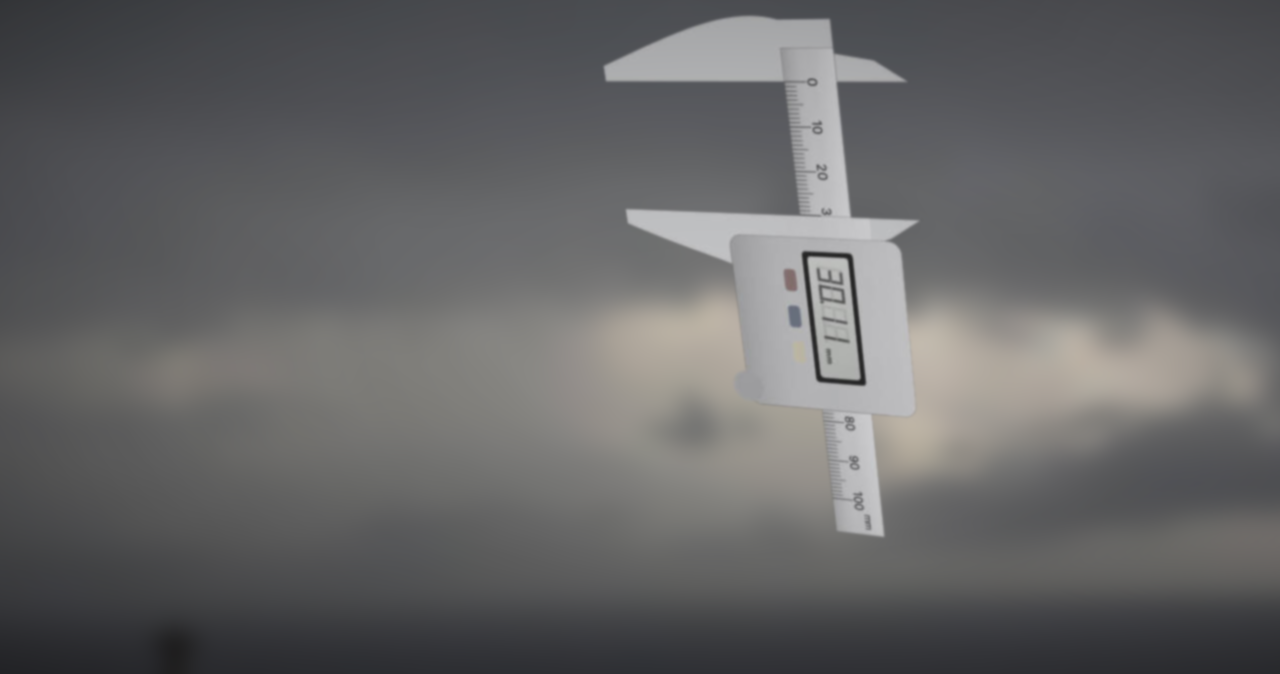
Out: 30.11
